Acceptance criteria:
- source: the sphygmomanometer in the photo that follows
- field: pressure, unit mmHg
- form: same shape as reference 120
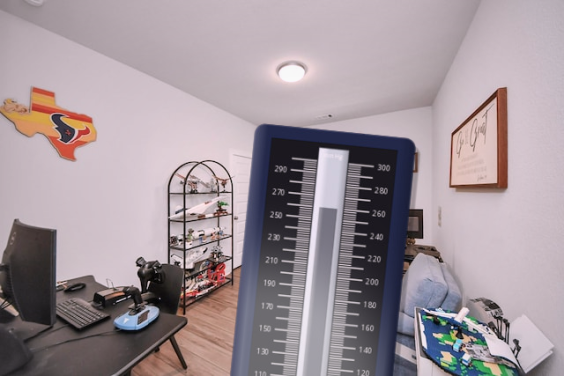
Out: 260
